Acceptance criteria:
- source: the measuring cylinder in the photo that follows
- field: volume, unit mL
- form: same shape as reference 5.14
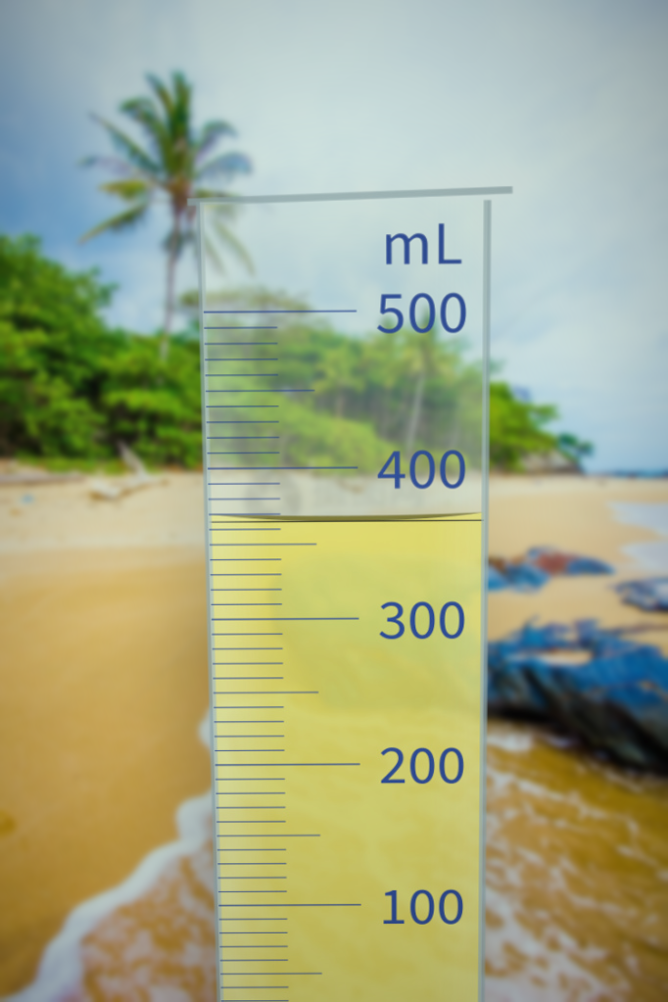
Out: 365
